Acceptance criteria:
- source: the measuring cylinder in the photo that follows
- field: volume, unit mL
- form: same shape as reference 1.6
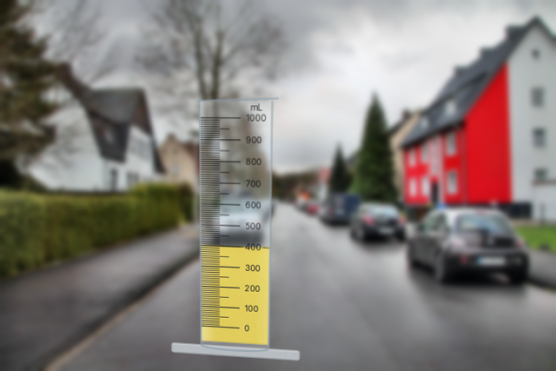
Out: 400
